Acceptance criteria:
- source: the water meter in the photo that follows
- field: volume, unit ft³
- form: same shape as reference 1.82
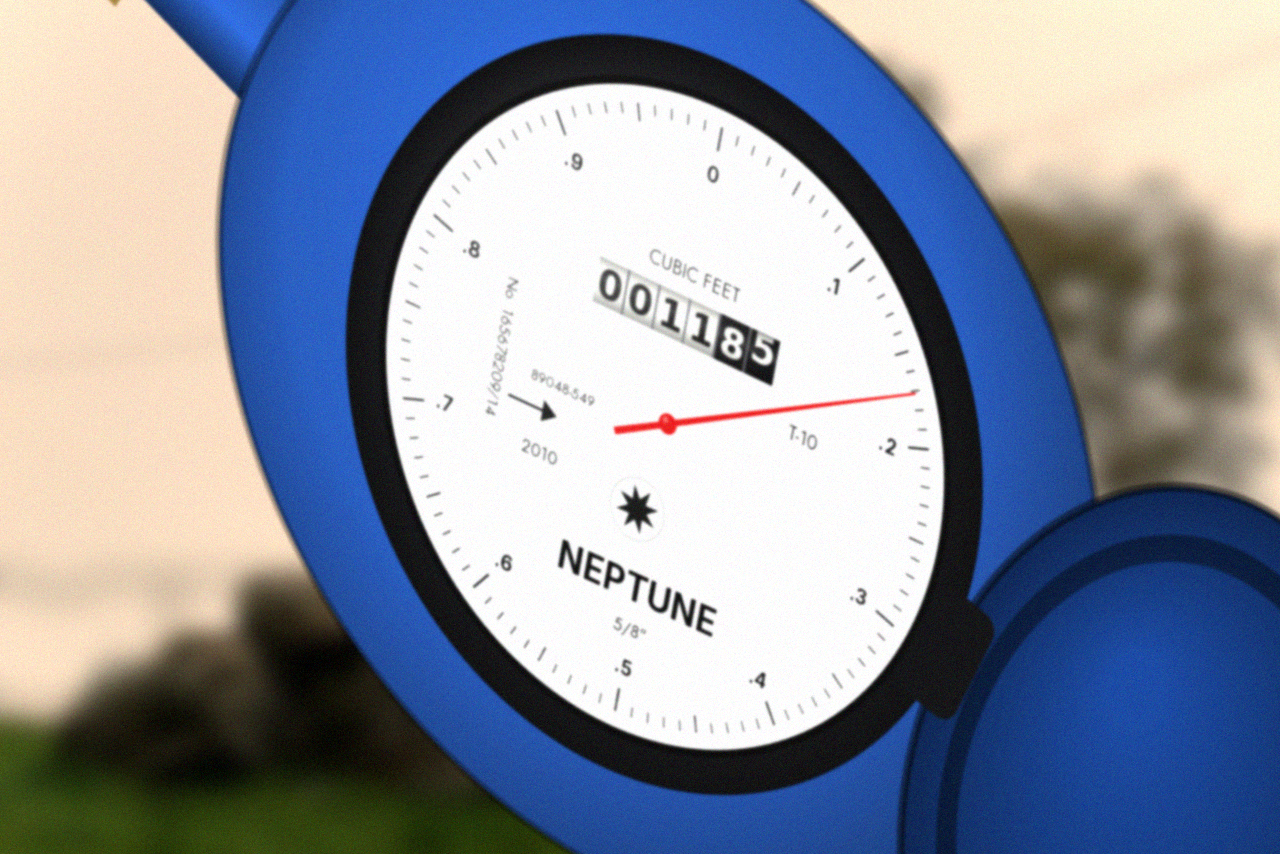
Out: 1185.17
